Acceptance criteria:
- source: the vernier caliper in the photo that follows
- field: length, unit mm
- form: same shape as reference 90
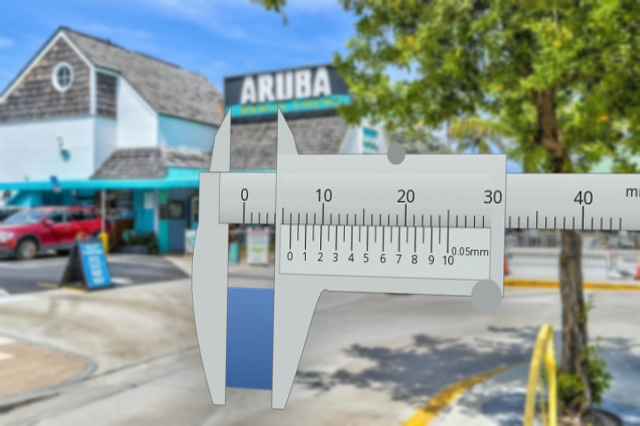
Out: 6.0
